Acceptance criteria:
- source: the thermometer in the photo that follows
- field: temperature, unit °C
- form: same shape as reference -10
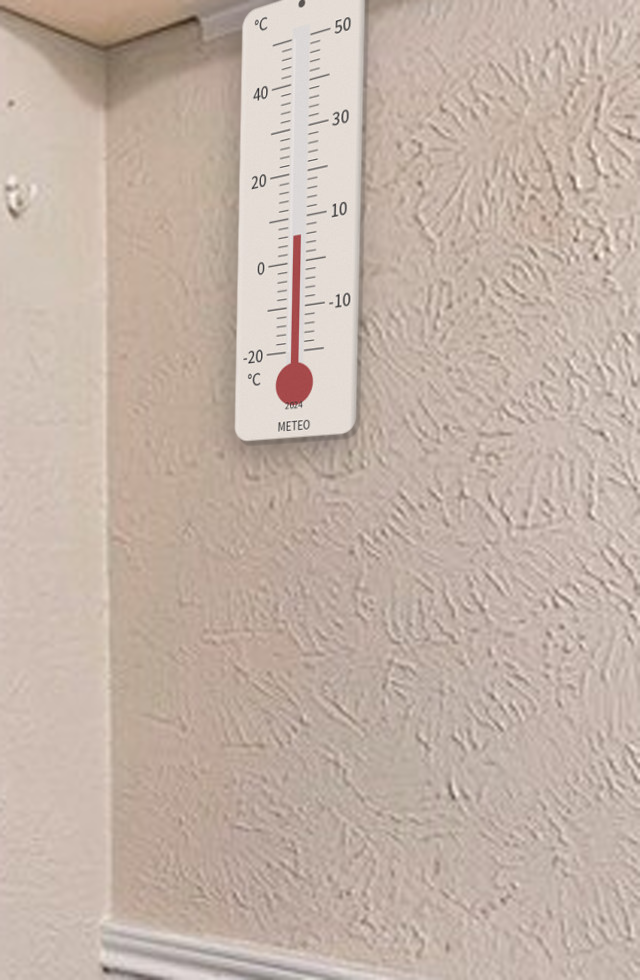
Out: 6
